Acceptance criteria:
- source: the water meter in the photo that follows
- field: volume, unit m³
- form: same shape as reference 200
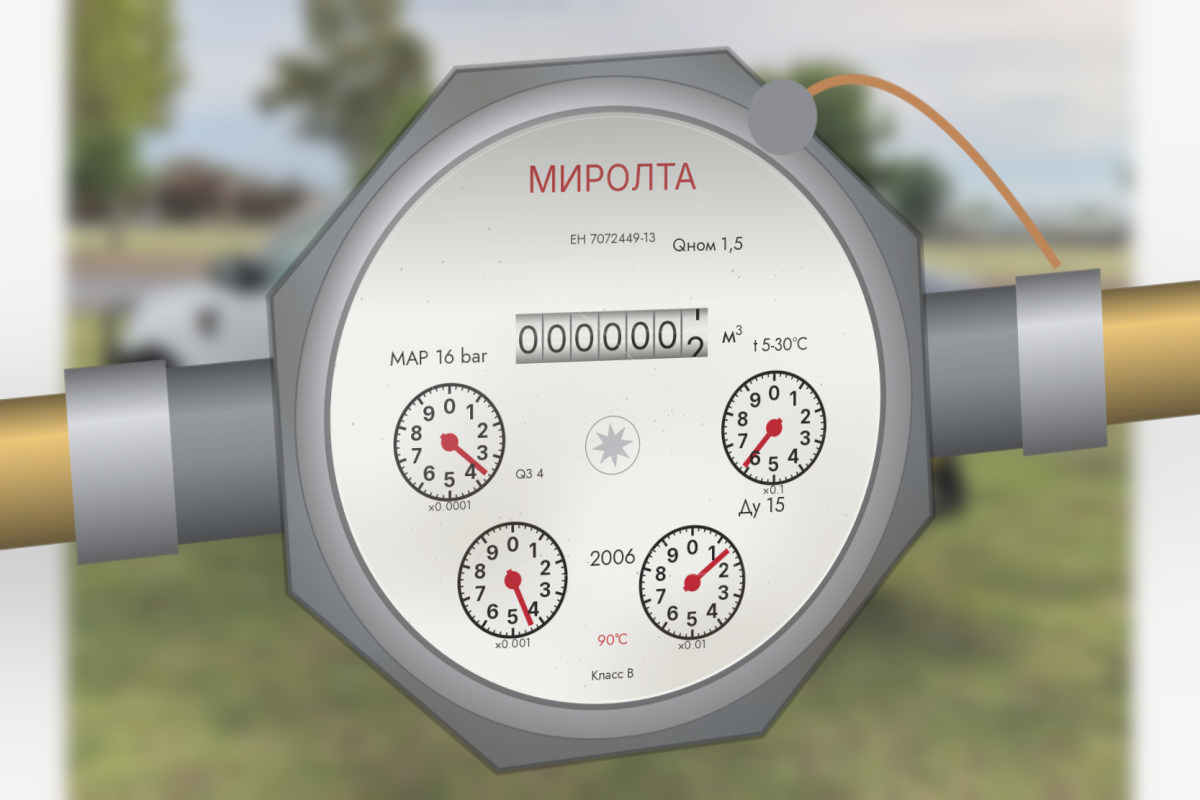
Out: 1.6143
